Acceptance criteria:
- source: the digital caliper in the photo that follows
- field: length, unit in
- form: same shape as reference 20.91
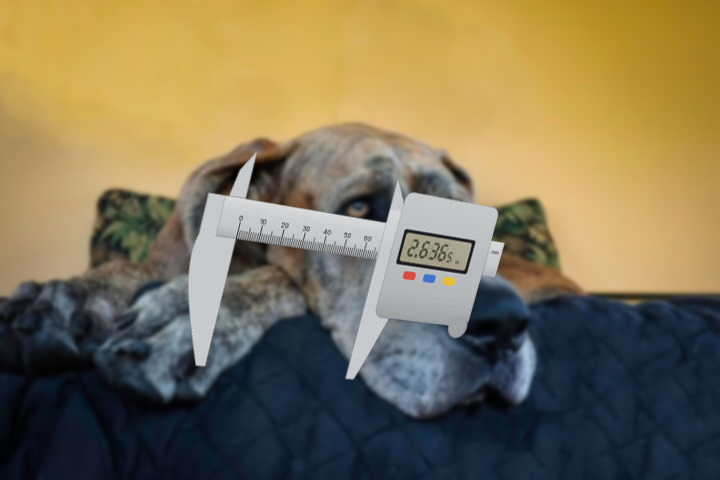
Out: 2.6365
